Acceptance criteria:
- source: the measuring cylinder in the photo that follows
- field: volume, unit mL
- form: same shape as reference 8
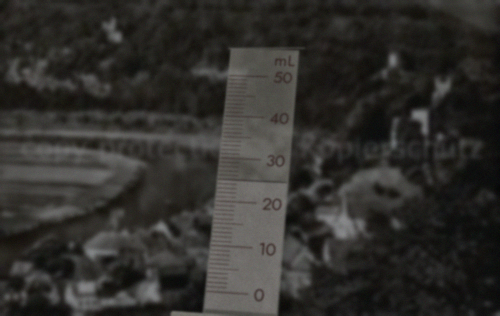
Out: 25
